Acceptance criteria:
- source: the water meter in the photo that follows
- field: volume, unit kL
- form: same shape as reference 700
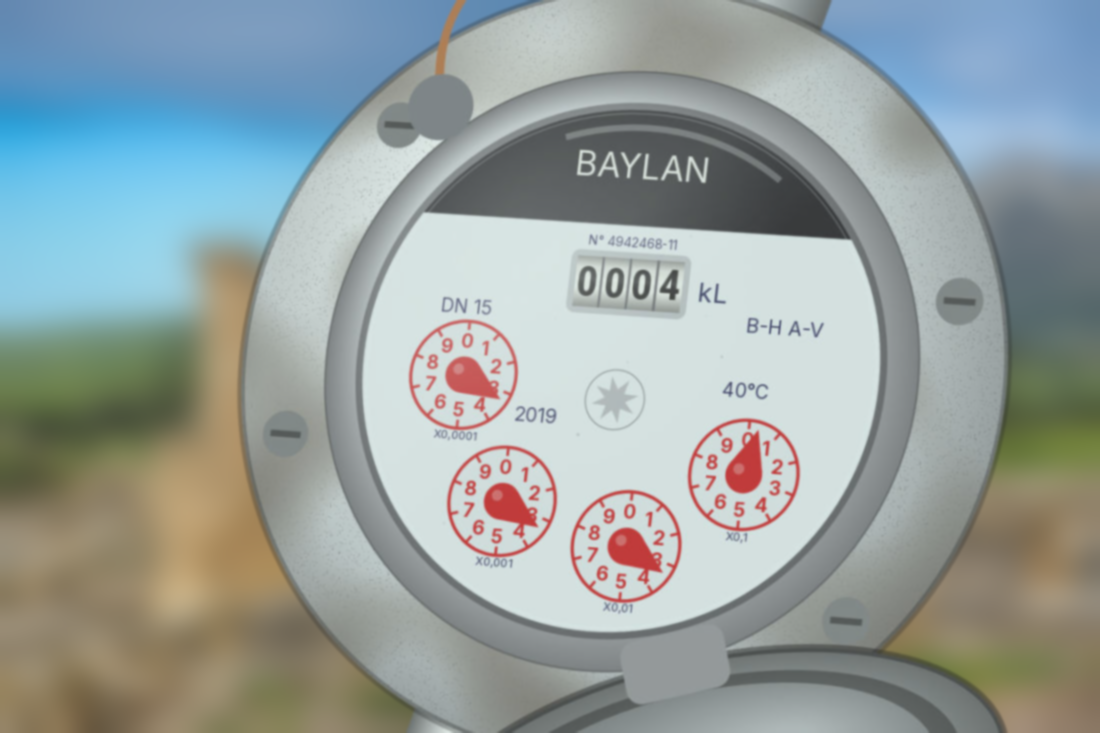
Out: 4.0333
